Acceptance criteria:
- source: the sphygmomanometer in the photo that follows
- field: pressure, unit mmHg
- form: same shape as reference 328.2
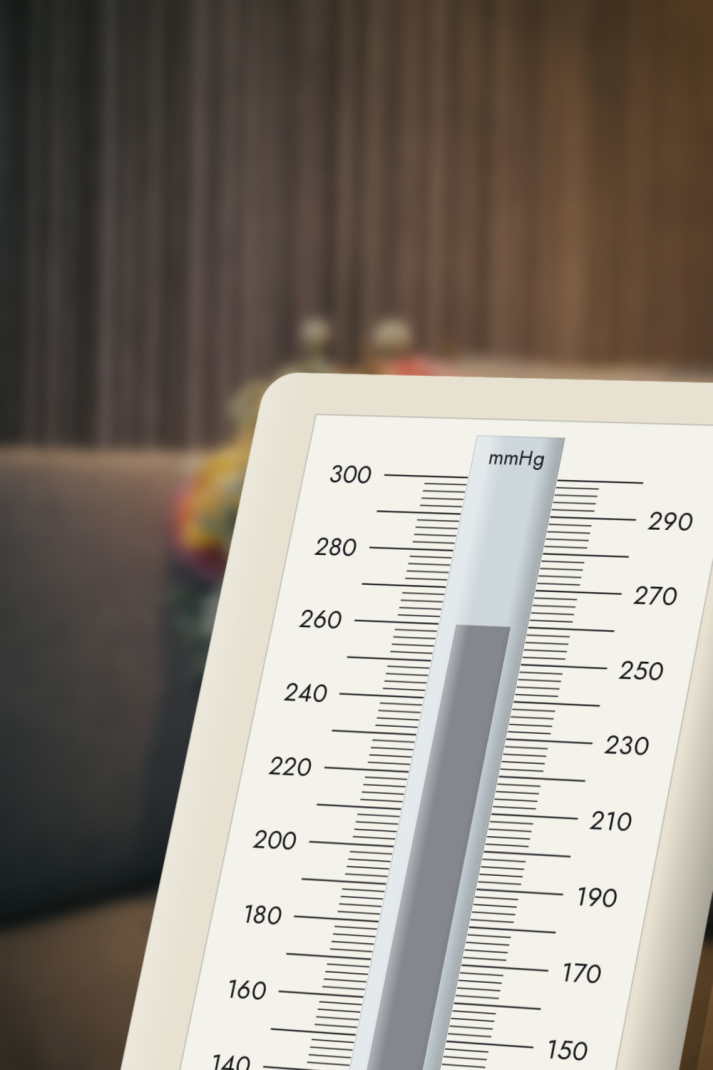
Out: 260
